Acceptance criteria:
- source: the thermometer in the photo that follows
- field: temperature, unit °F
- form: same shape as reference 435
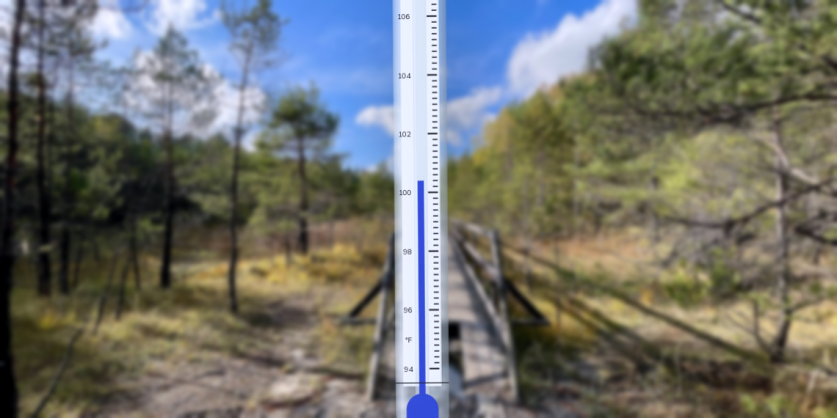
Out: 100.4
